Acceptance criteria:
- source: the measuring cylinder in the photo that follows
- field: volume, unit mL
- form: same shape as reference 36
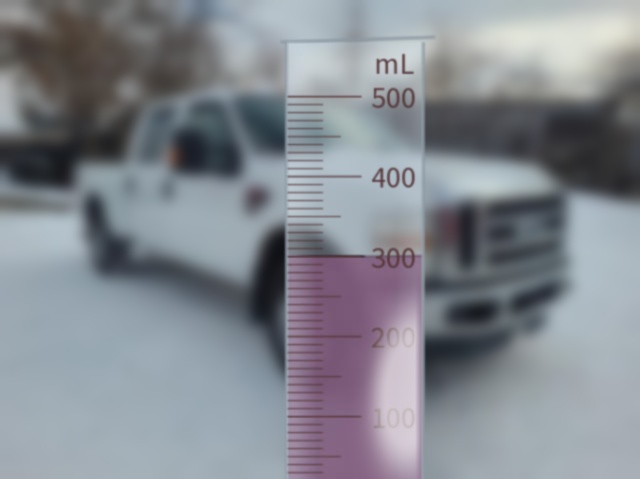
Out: 300
